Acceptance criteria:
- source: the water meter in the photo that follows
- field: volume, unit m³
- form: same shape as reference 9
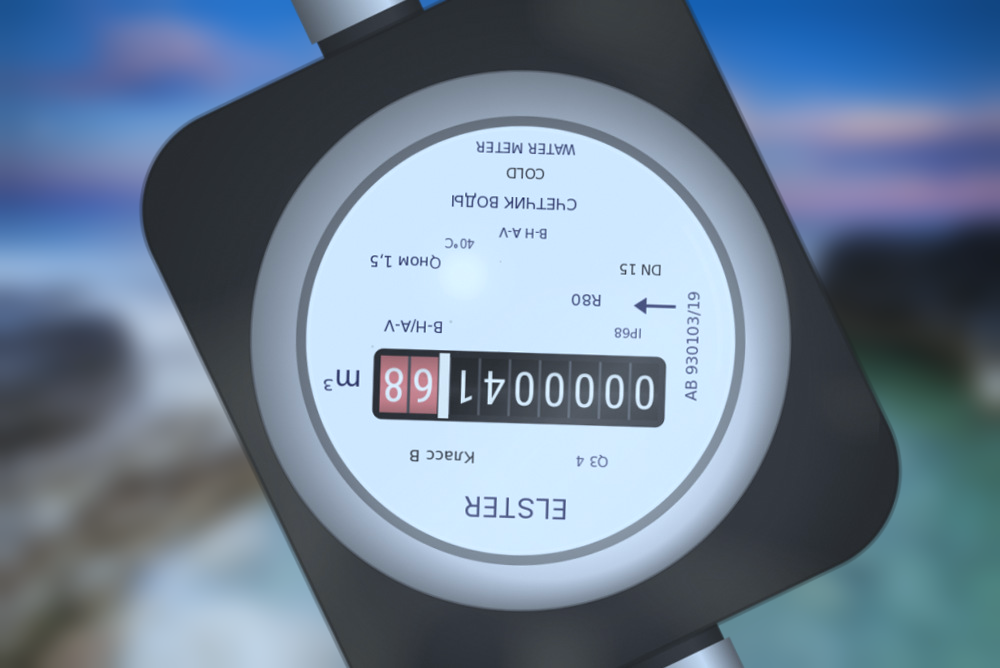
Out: 41.68
